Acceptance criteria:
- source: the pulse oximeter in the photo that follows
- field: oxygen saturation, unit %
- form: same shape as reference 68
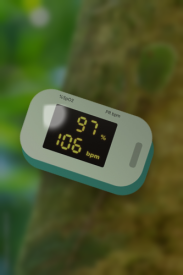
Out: 97
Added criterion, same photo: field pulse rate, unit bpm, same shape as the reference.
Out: 106
